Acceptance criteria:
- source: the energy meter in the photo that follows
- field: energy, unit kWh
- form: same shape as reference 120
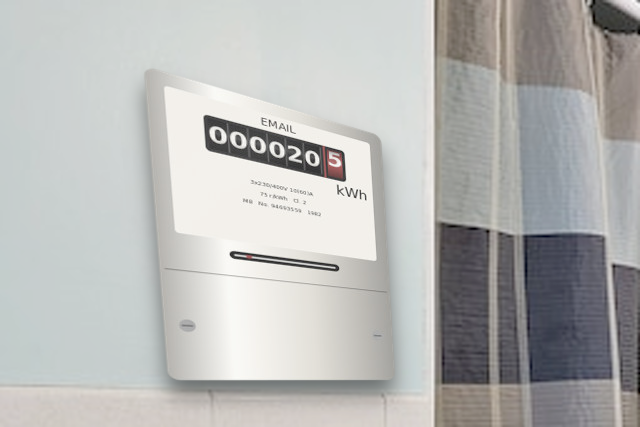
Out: 20.5
